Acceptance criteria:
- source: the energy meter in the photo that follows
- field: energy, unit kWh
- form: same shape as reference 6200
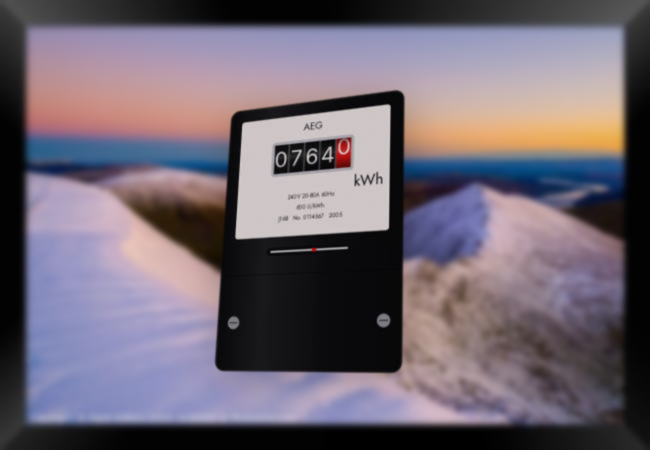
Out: 764.0
